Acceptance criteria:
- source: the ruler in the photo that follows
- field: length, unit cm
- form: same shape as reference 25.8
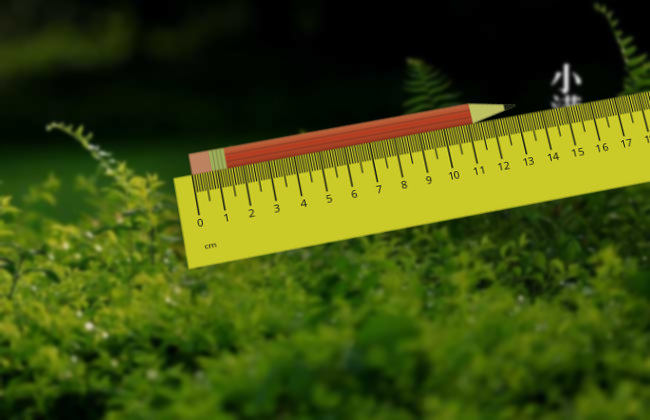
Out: 13
